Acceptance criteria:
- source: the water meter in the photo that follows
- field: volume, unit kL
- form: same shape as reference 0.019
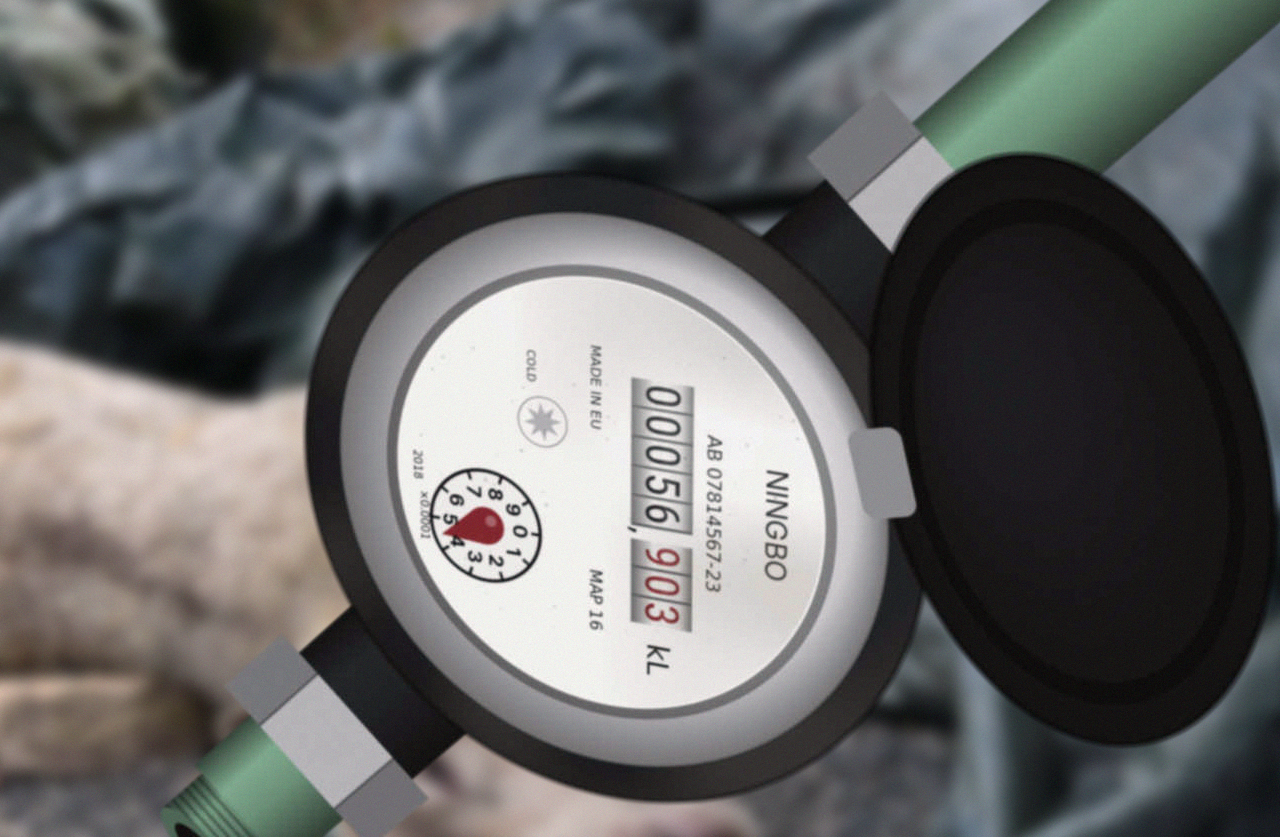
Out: 56.9034
